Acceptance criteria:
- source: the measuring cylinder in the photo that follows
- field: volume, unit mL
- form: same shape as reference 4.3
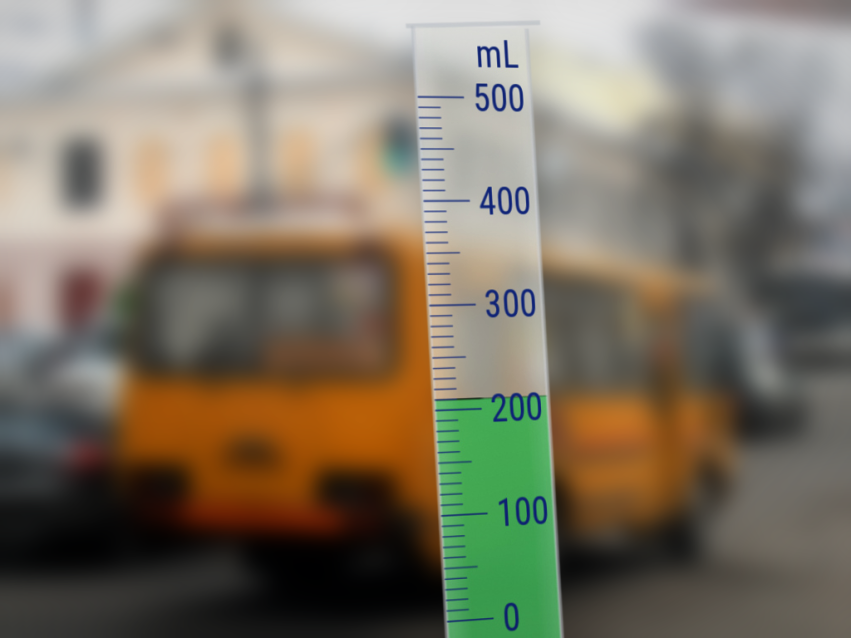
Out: 210
